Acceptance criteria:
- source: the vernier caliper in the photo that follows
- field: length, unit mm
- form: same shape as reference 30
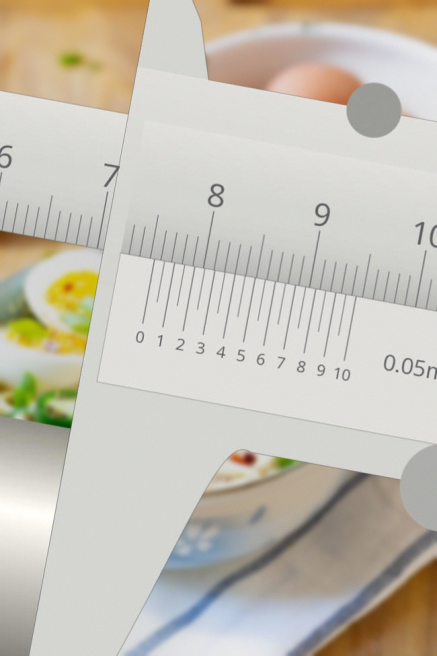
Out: 75.4
